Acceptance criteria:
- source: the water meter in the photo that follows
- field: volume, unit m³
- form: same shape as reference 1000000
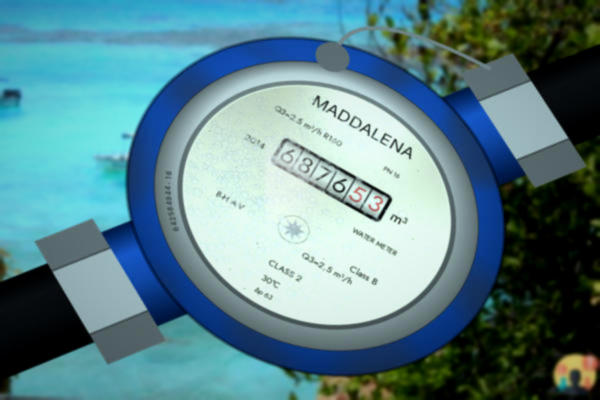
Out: 6876.53
